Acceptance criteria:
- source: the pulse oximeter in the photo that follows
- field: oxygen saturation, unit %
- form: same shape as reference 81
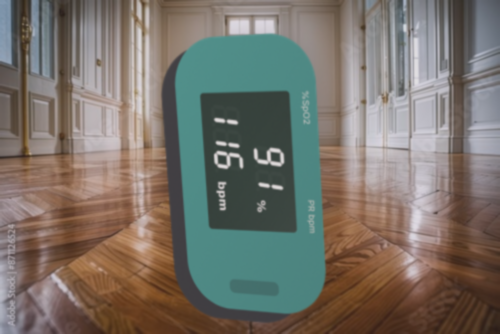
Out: 91
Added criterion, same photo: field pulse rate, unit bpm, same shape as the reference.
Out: 116
